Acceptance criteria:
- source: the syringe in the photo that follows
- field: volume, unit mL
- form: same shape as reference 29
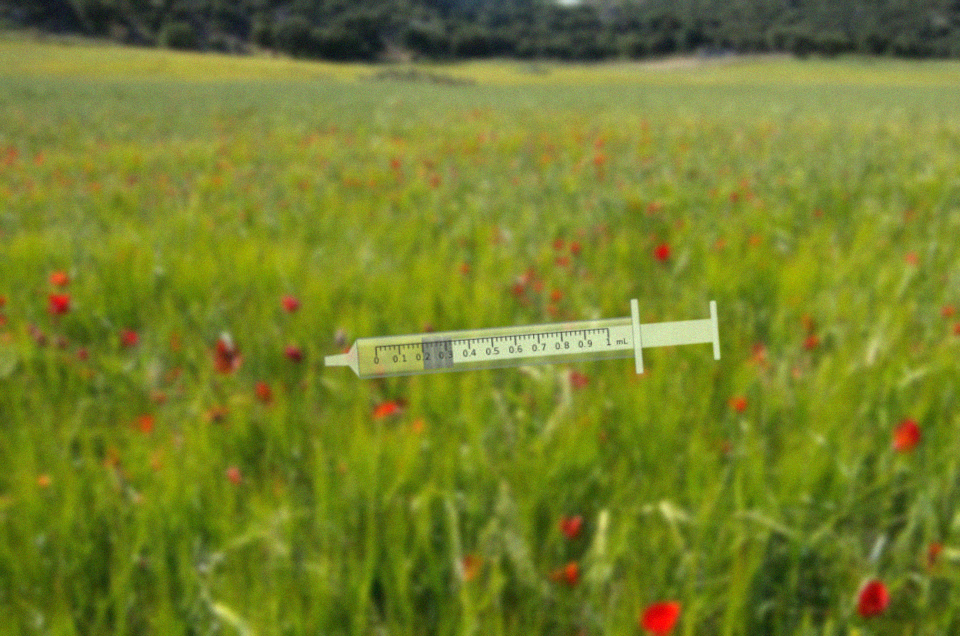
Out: 0.2
